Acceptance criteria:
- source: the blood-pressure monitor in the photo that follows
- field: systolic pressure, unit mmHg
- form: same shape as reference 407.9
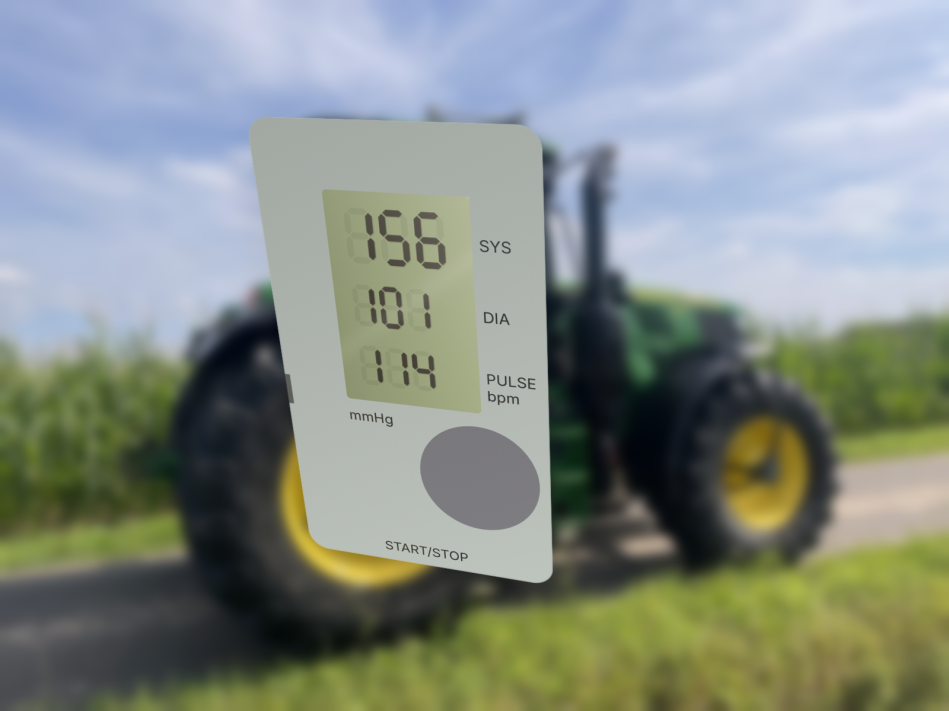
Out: 156
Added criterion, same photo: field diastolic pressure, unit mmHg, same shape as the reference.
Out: 101
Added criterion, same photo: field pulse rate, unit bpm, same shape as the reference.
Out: 114
